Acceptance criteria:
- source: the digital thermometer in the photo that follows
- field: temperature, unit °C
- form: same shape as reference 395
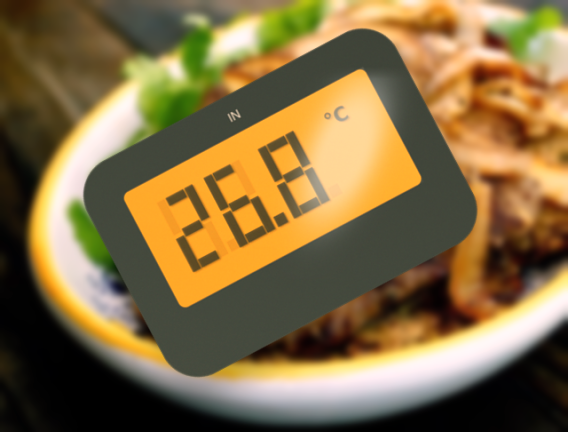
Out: 26.8
